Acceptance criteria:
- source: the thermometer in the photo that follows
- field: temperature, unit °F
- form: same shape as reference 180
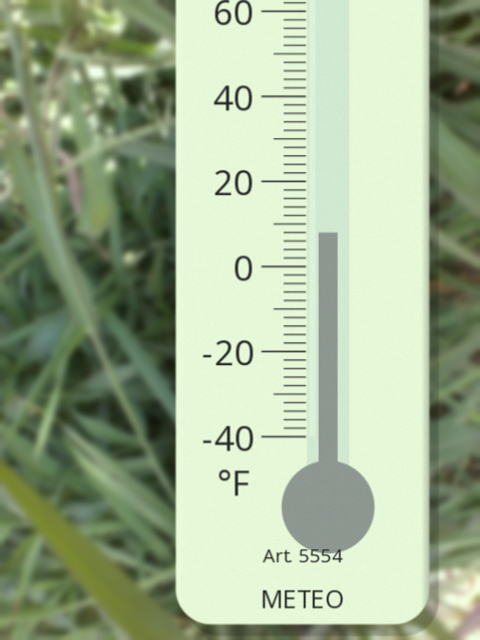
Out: 8
